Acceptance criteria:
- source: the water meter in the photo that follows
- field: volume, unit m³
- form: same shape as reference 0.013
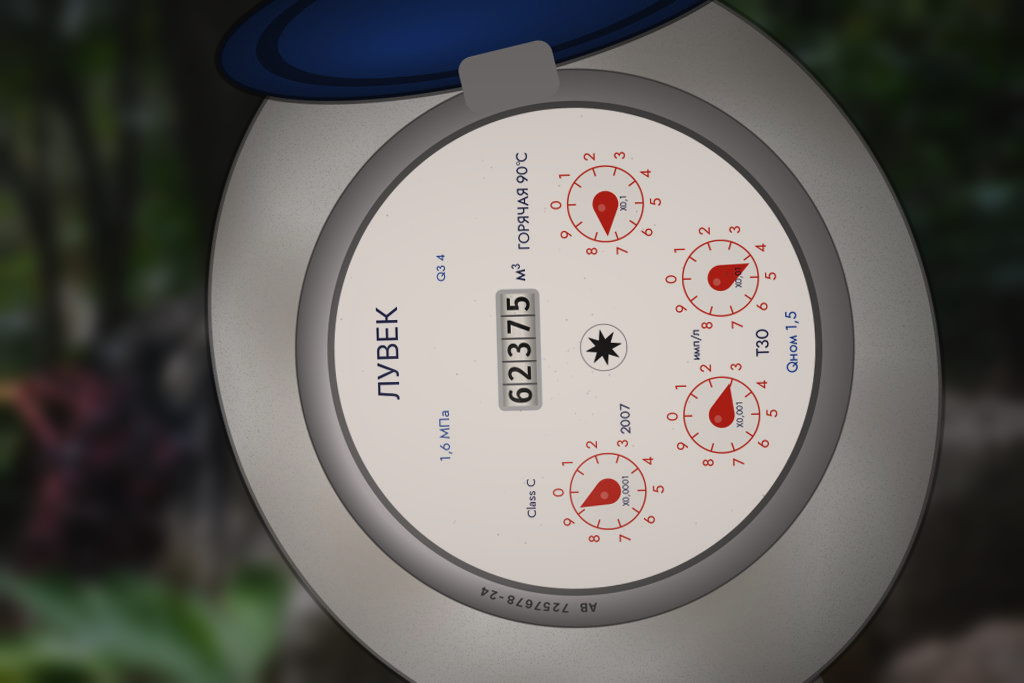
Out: 62375.7429
